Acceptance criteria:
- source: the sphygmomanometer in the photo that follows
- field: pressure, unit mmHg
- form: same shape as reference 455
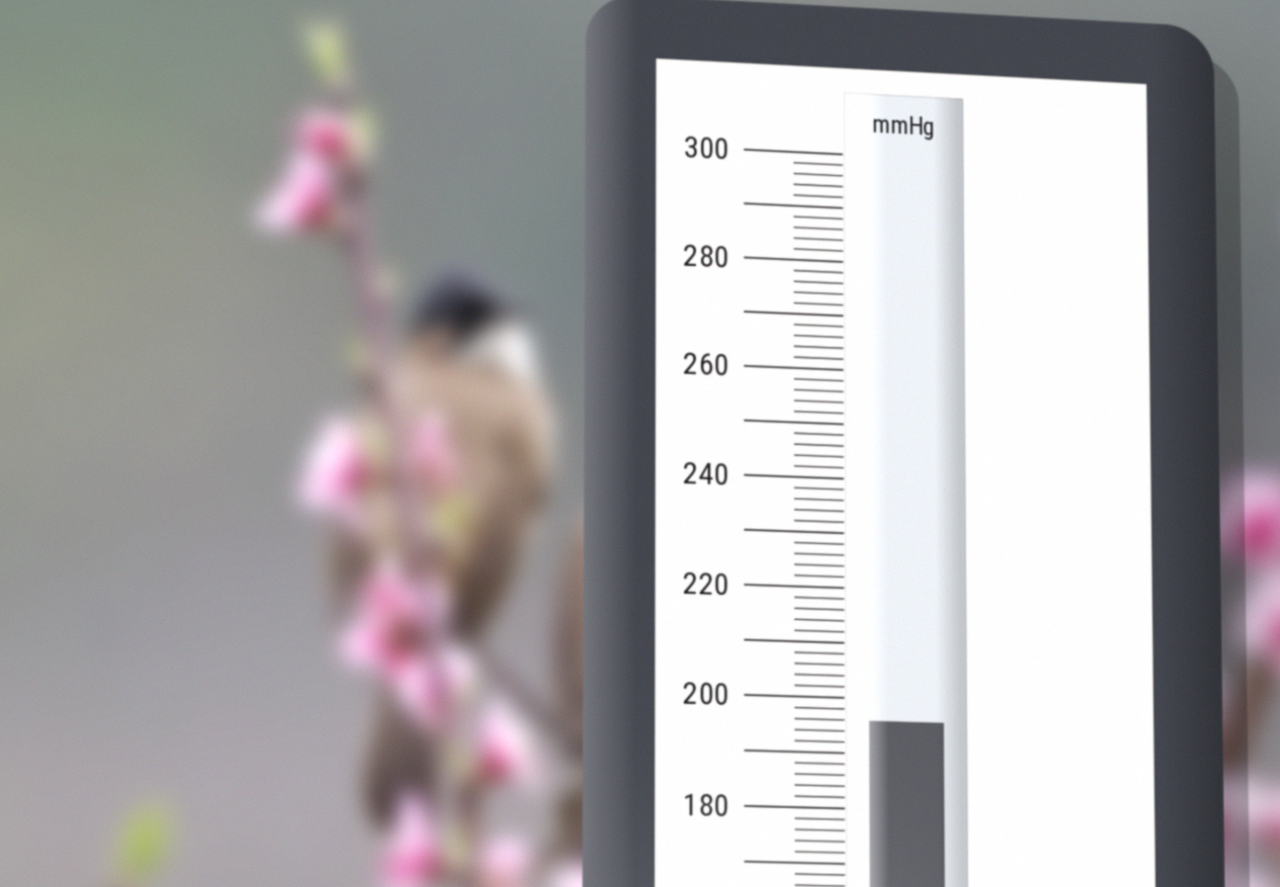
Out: 196
